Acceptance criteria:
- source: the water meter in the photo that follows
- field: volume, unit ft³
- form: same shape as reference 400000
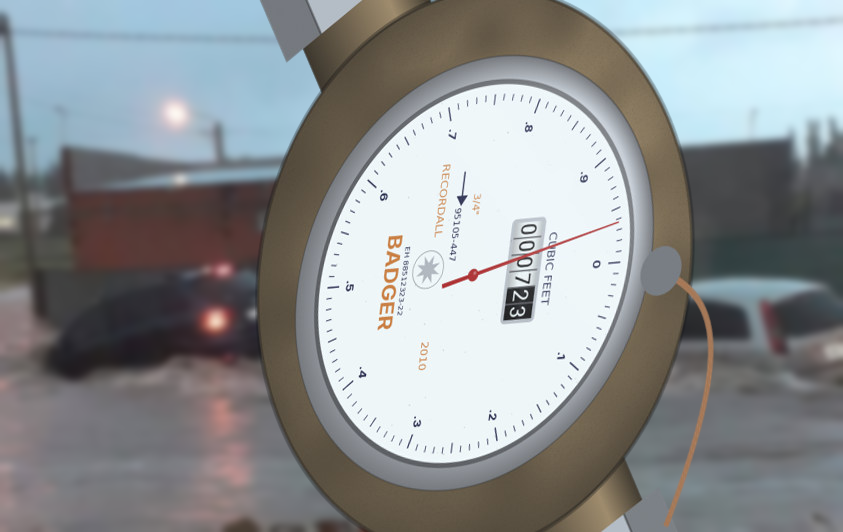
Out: 722.96
